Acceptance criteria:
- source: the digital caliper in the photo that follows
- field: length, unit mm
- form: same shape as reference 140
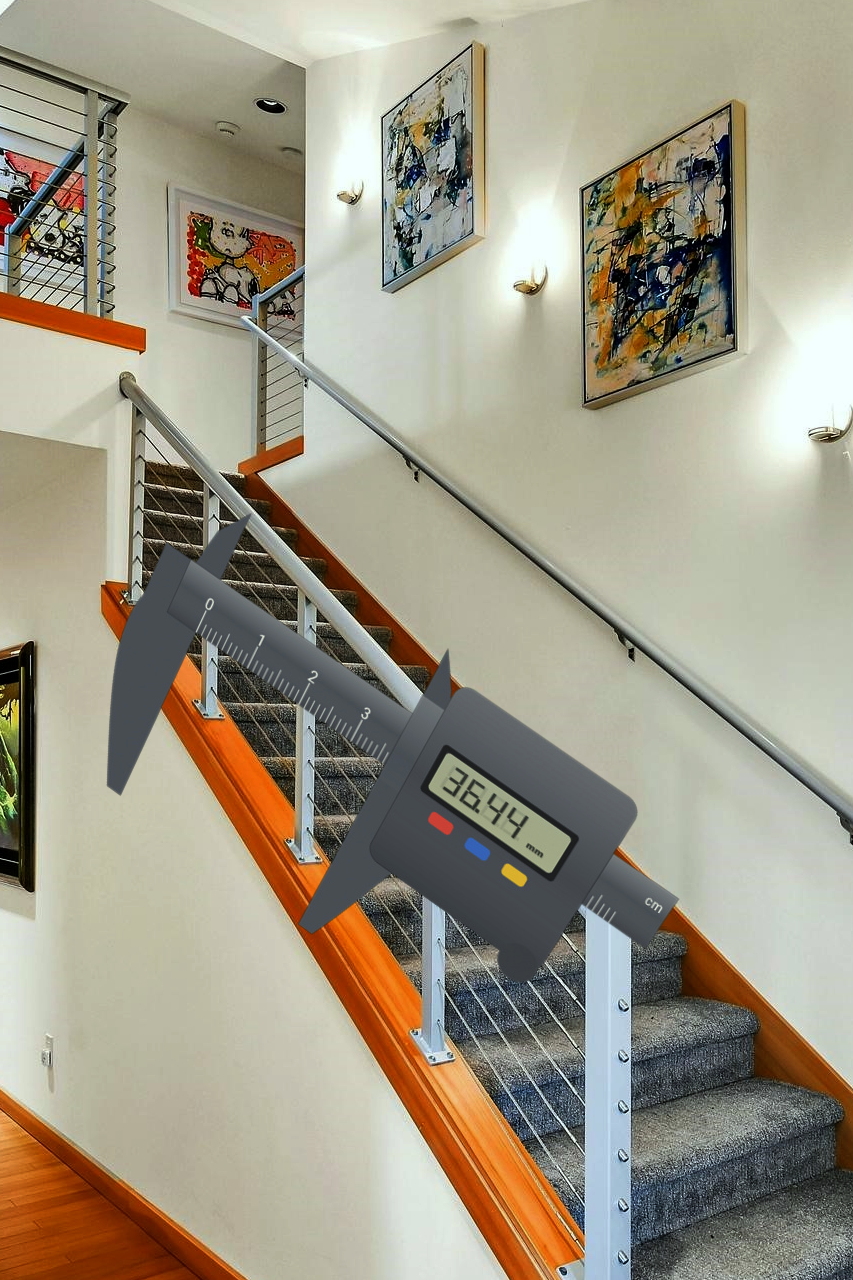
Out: 36.44
